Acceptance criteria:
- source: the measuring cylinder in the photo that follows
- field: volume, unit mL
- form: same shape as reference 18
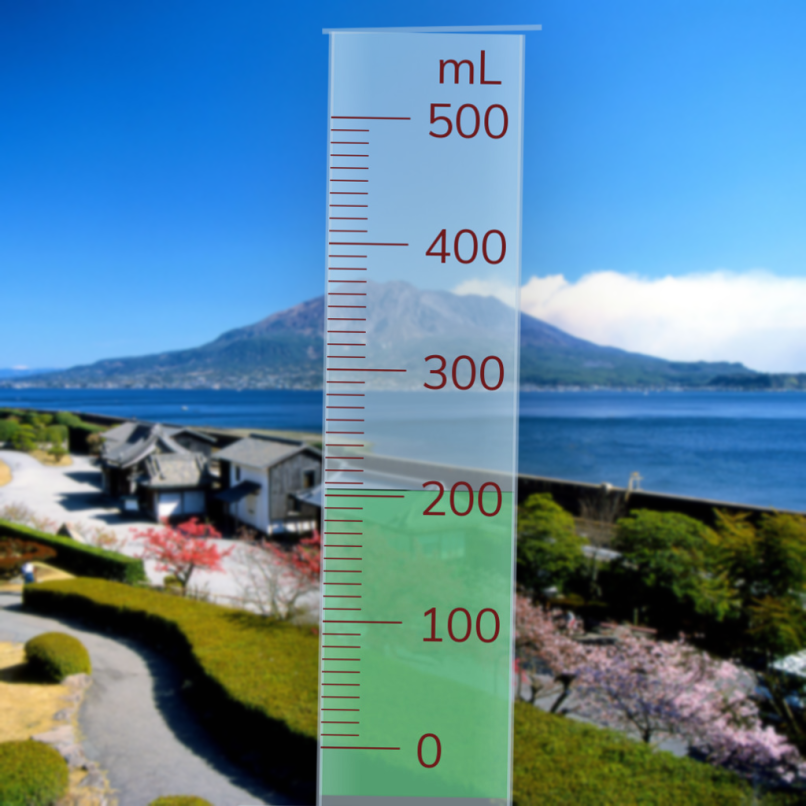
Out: 205
